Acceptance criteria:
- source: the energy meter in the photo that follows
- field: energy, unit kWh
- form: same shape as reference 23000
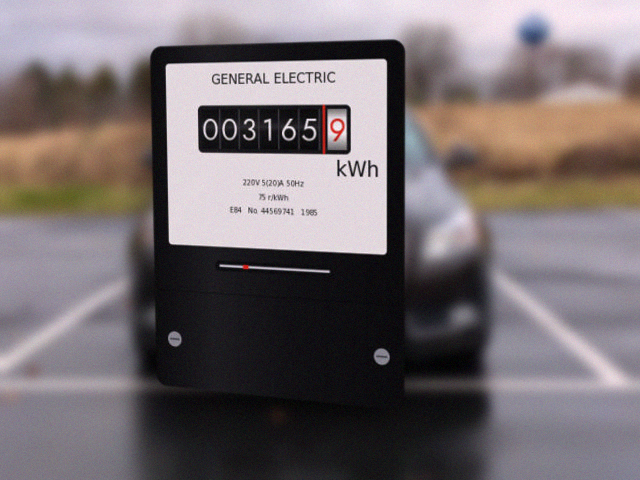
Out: 3165.9
